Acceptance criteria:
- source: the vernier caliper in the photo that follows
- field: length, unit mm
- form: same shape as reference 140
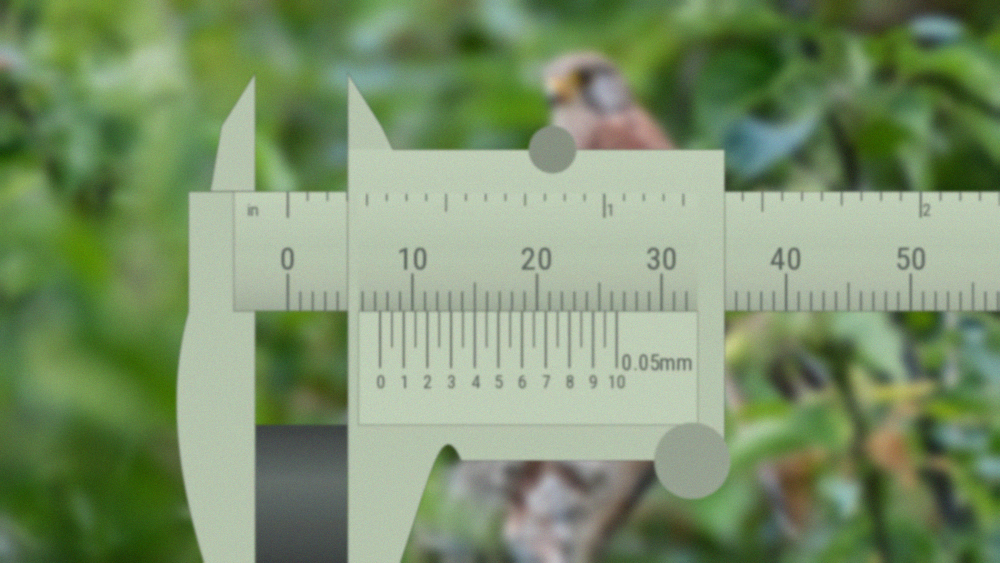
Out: 7.4
